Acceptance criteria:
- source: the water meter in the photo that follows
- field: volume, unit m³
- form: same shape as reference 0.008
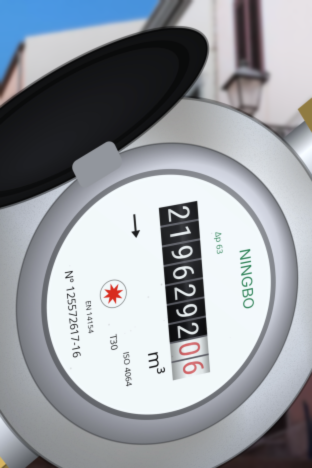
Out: 2196292.06
